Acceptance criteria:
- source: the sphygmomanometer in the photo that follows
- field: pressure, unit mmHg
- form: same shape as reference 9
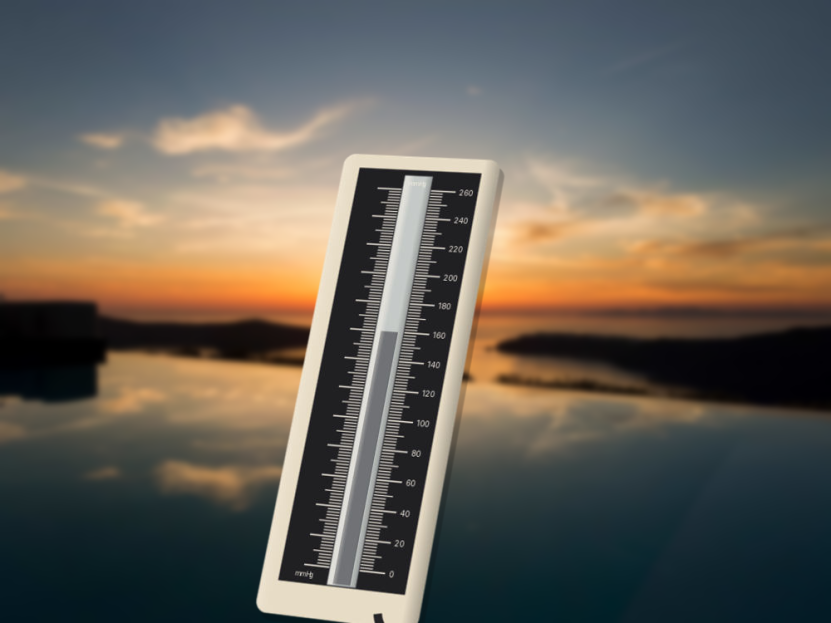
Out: 160
